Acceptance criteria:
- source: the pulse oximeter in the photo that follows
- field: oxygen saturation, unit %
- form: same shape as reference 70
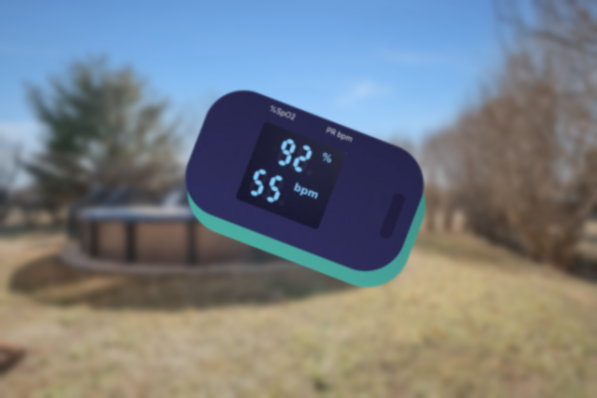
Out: 92
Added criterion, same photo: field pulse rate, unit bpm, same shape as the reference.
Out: 55
